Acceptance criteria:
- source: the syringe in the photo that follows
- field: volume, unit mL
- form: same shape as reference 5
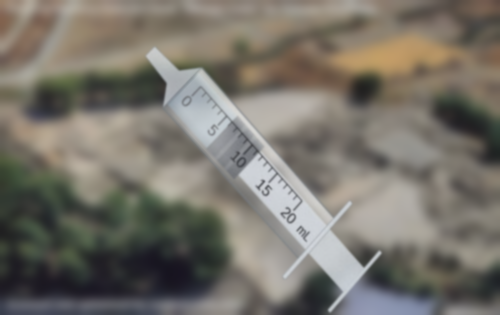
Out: 6
